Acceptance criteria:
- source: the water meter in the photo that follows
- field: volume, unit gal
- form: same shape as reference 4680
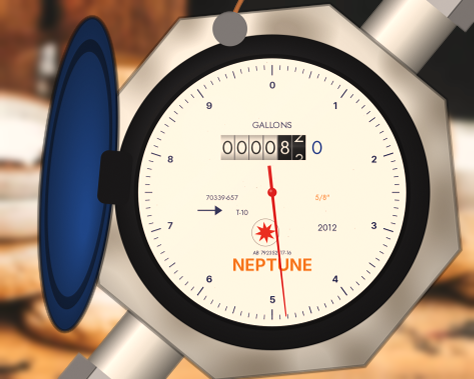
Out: 824.8
